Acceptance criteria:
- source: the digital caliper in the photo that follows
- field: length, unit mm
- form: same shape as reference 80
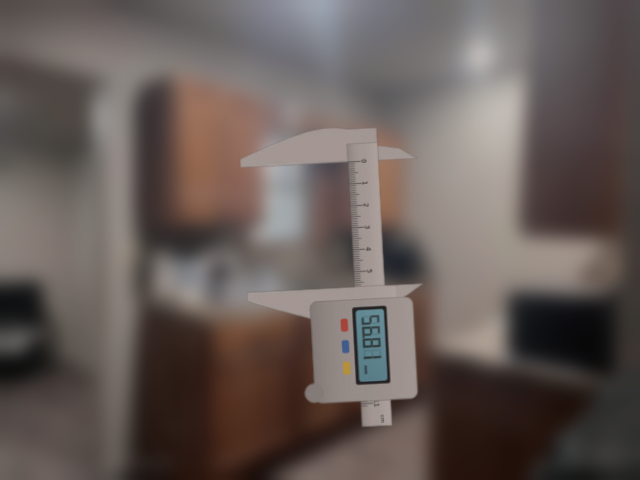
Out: 56.81
